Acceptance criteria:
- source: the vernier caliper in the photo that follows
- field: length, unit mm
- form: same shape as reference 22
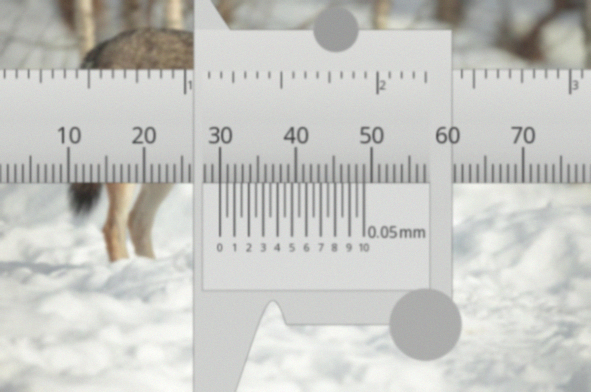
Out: 30.0
